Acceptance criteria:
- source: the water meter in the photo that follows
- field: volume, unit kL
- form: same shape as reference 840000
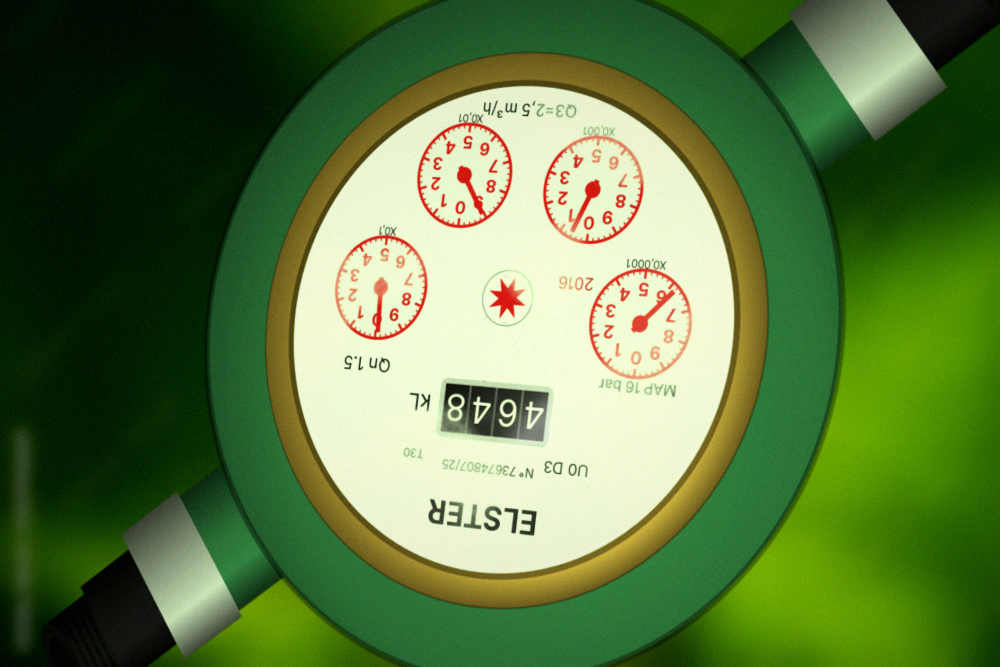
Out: 4647.9906
